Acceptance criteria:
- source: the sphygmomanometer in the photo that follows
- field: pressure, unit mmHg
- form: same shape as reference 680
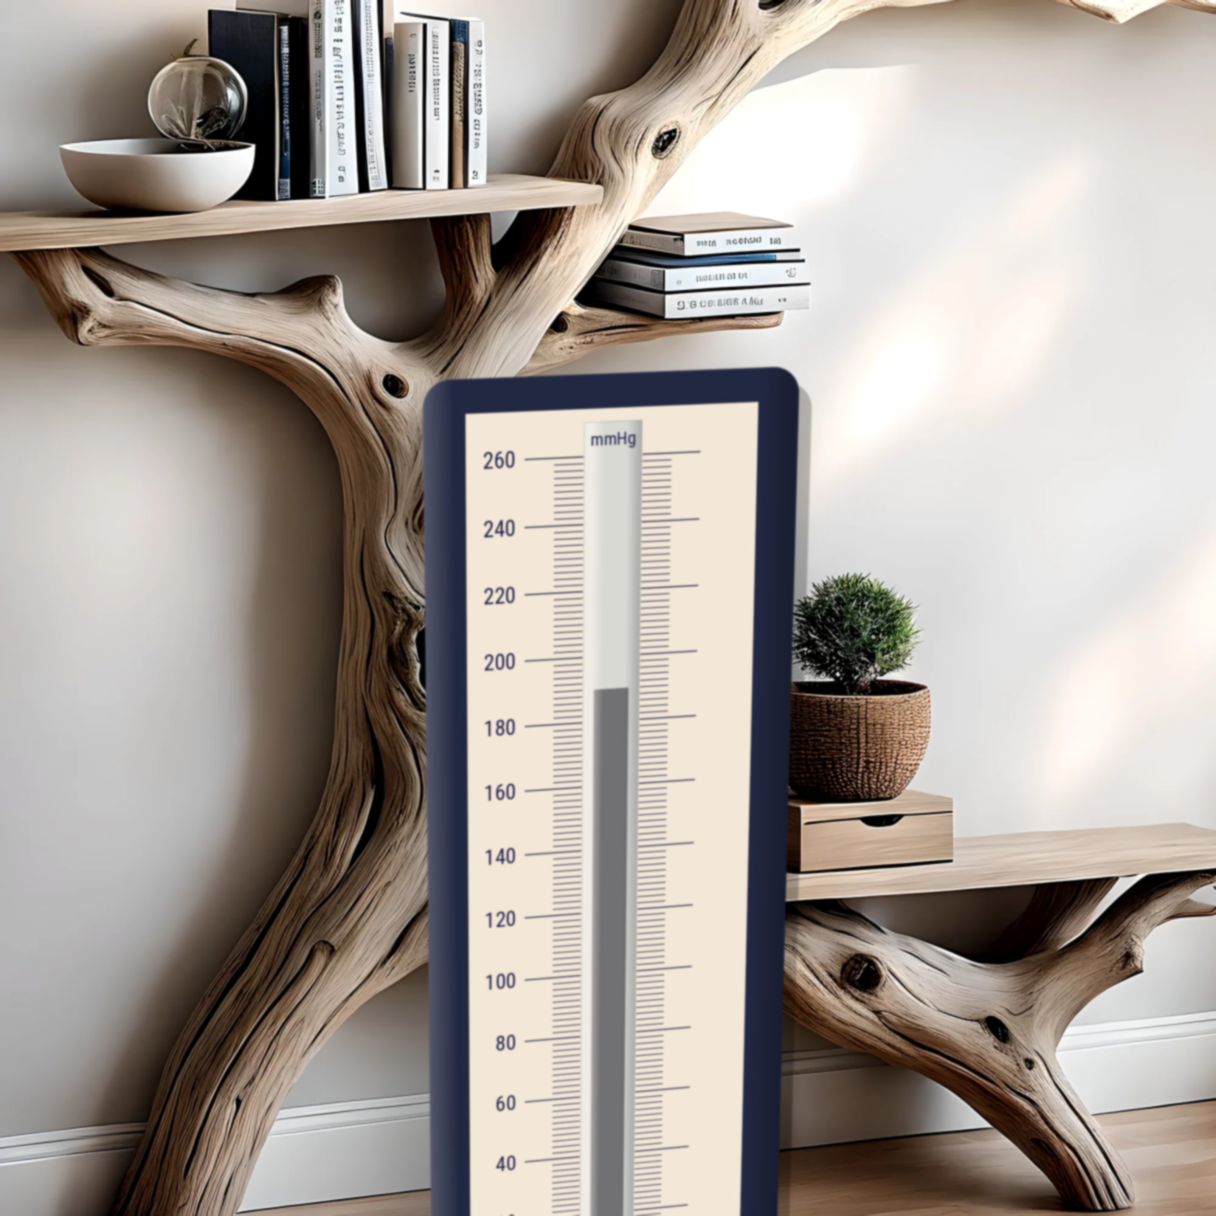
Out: 190
